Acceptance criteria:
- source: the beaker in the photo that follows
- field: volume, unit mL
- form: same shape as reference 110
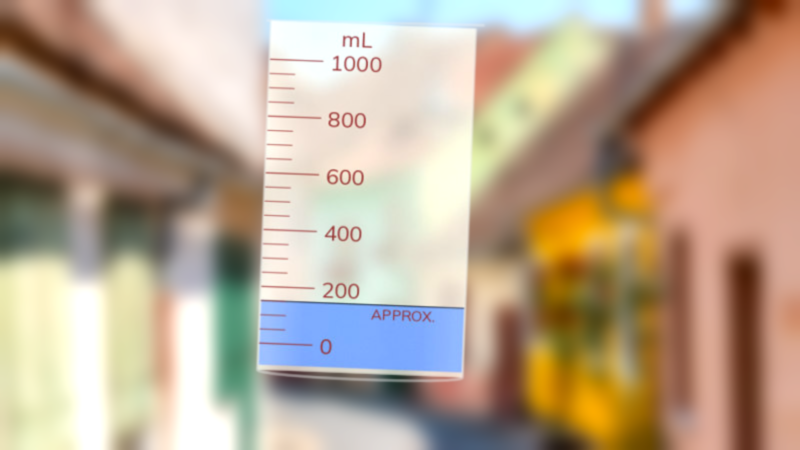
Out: 150
